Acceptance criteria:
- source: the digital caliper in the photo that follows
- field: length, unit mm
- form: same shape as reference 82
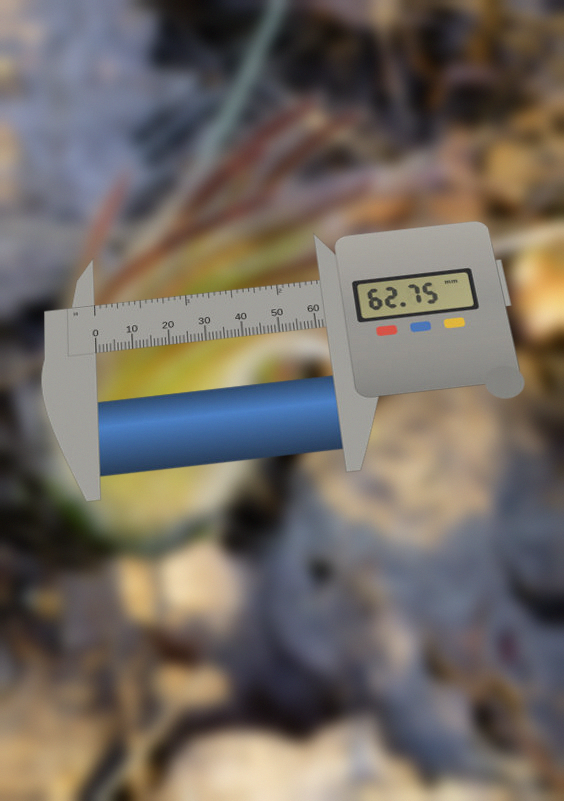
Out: 62.75
